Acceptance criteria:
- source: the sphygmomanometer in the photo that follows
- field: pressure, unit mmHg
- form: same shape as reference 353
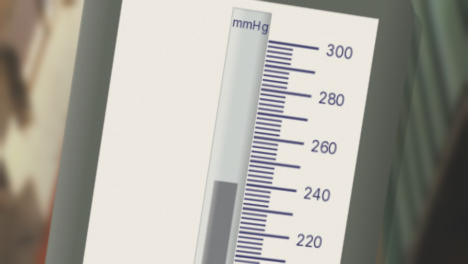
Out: 240
